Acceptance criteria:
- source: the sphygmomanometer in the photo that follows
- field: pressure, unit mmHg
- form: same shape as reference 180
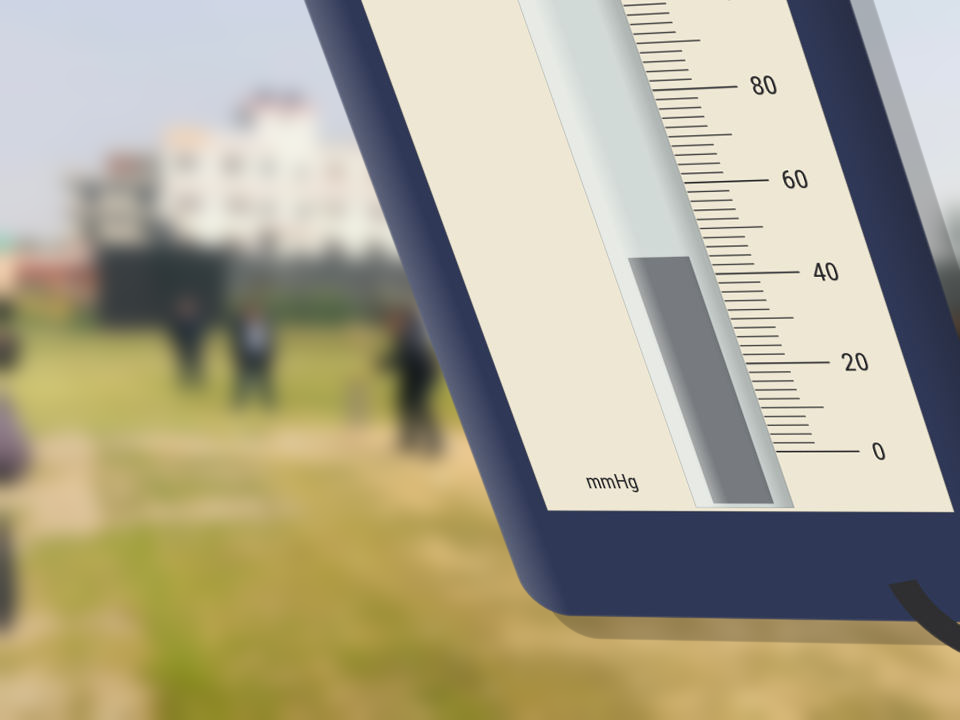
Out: 44
